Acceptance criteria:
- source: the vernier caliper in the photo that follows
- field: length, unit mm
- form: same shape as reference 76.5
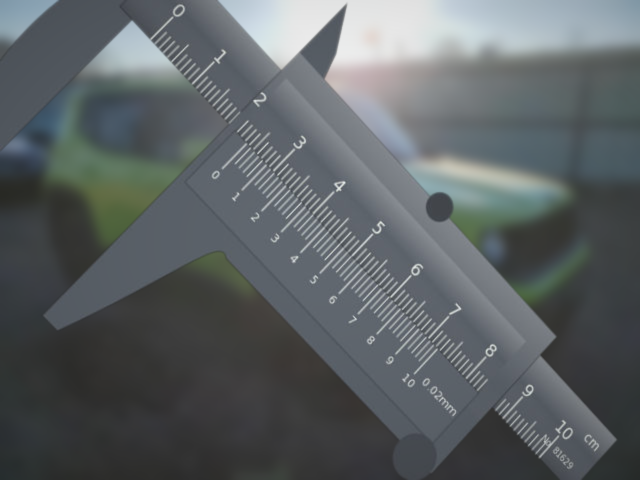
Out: 23.5
